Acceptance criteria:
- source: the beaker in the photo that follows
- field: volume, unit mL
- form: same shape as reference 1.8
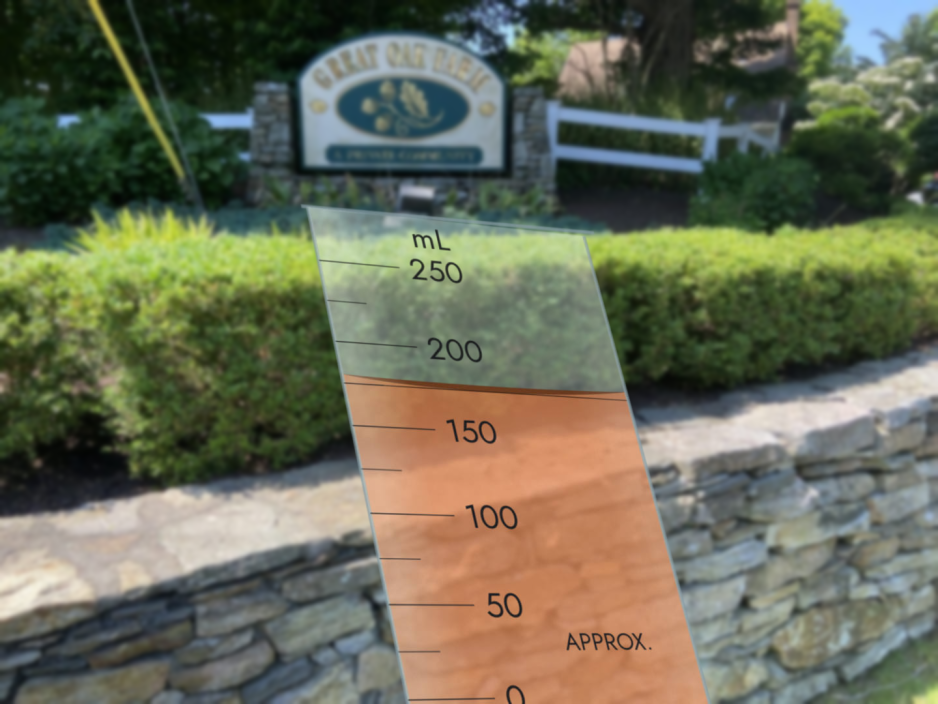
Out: 175
